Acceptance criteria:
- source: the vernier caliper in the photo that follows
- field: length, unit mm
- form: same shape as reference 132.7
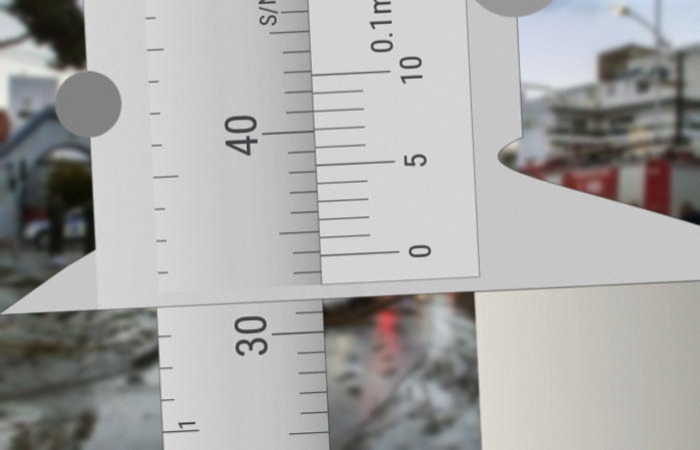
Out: 33.8
